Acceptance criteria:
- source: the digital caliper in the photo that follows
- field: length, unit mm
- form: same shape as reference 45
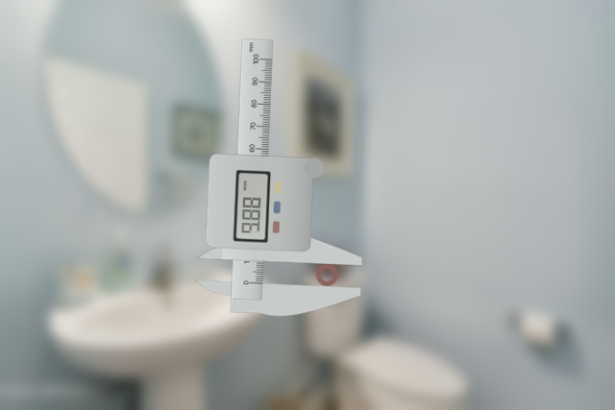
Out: 9.88
